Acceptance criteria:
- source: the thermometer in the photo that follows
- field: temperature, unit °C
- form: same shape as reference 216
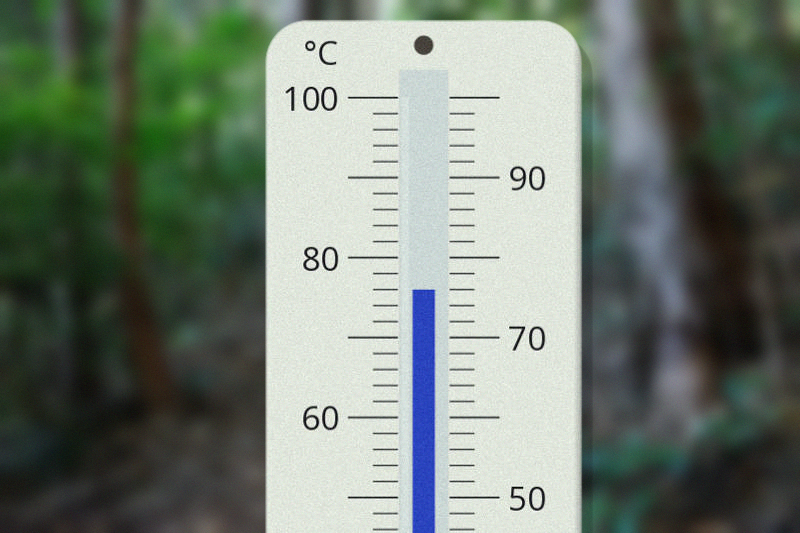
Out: 76
